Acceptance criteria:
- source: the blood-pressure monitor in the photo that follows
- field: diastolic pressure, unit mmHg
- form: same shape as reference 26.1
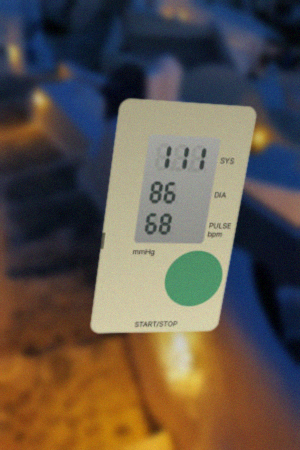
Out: 86
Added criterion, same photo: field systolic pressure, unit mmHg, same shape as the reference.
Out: 111
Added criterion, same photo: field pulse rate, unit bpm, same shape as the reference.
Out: 68
